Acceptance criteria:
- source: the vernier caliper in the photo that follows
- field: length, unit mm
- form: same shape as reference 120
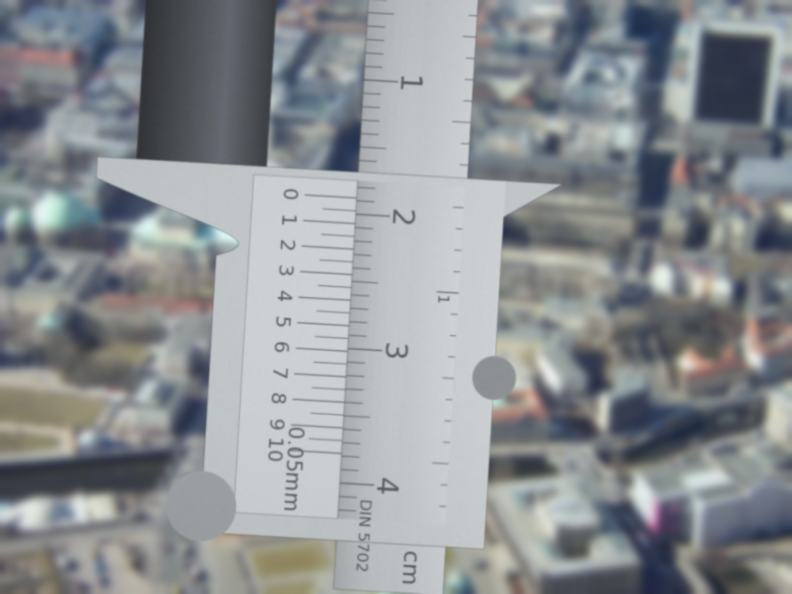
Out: 18.8
